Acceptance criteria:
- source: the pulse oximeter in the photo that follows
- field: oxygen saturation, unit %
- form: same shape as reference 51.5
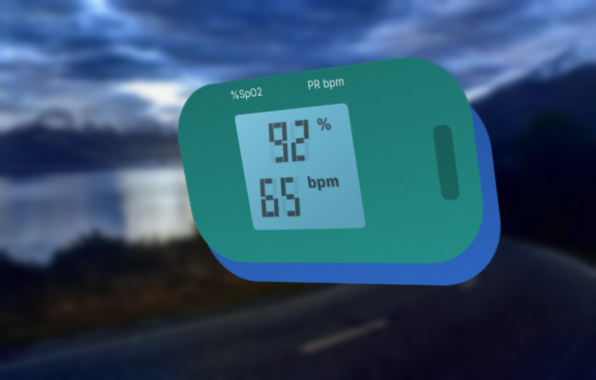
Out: 92
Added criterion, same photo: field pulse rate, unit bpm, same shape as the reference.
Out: 65
